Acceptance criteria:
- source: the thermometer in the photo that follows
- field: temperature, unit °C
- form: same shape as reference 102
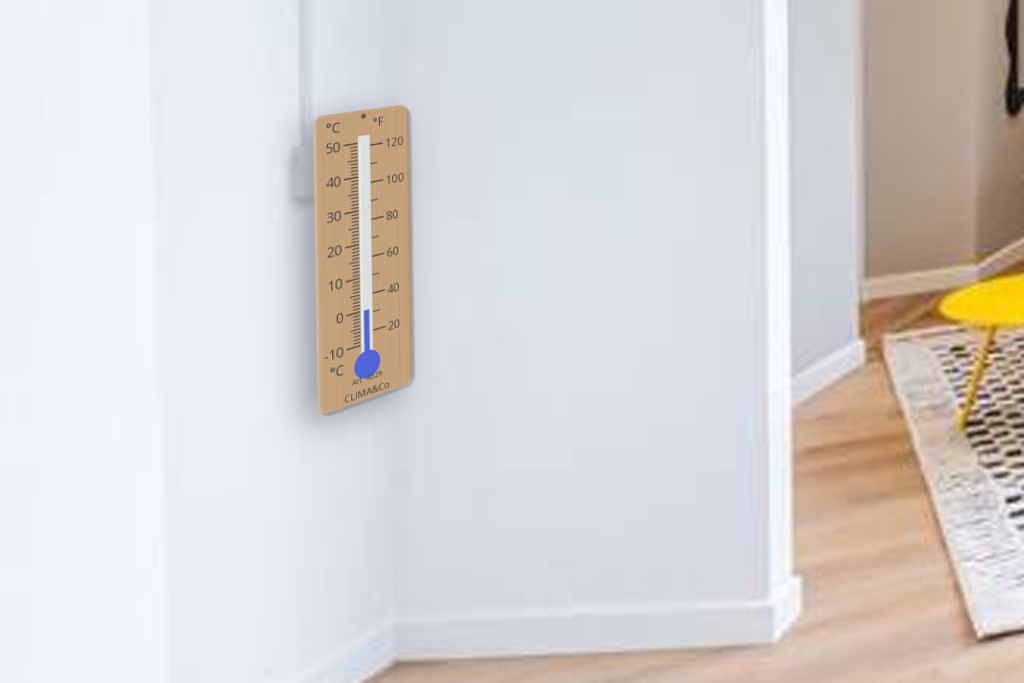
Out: 0
